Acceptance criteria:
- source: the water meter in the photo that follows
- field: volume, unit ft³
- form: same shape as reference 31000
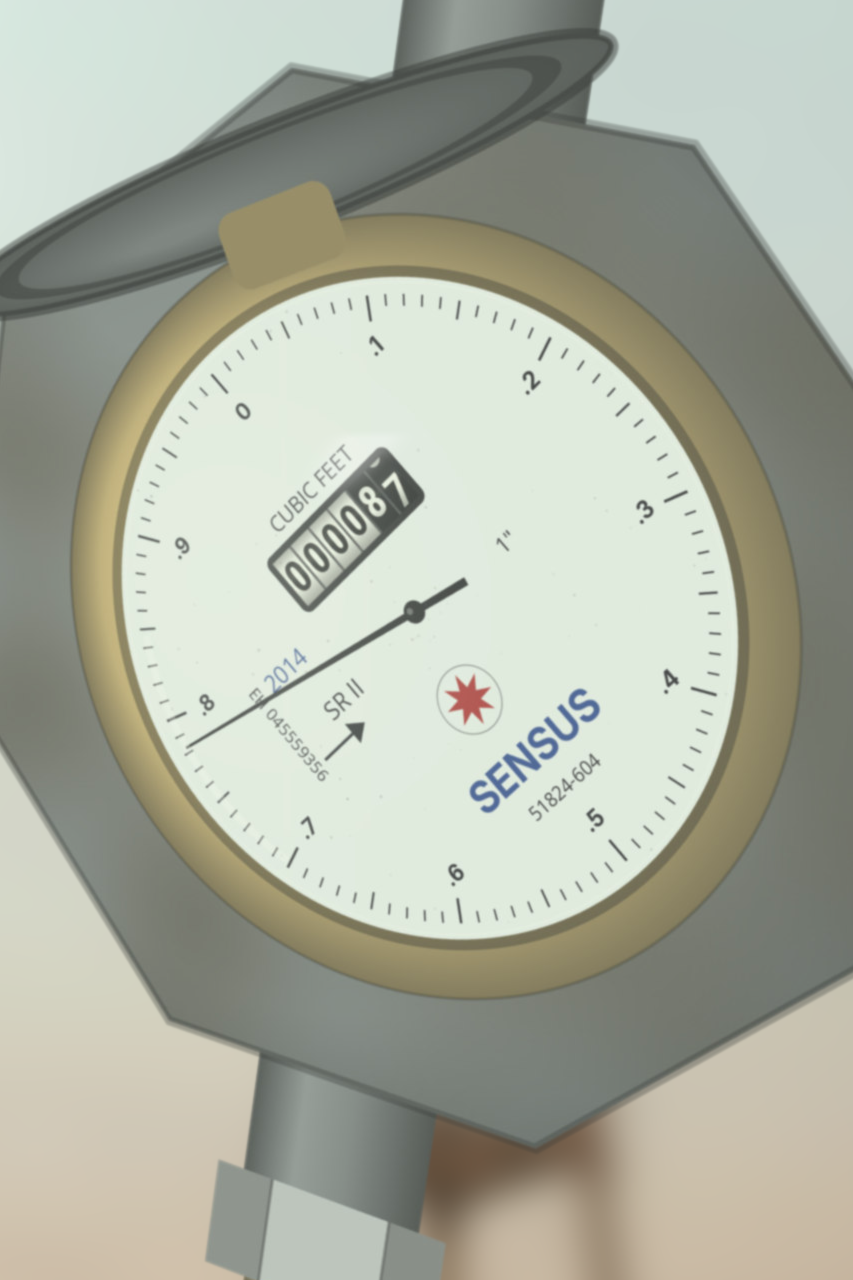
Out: 86.78
